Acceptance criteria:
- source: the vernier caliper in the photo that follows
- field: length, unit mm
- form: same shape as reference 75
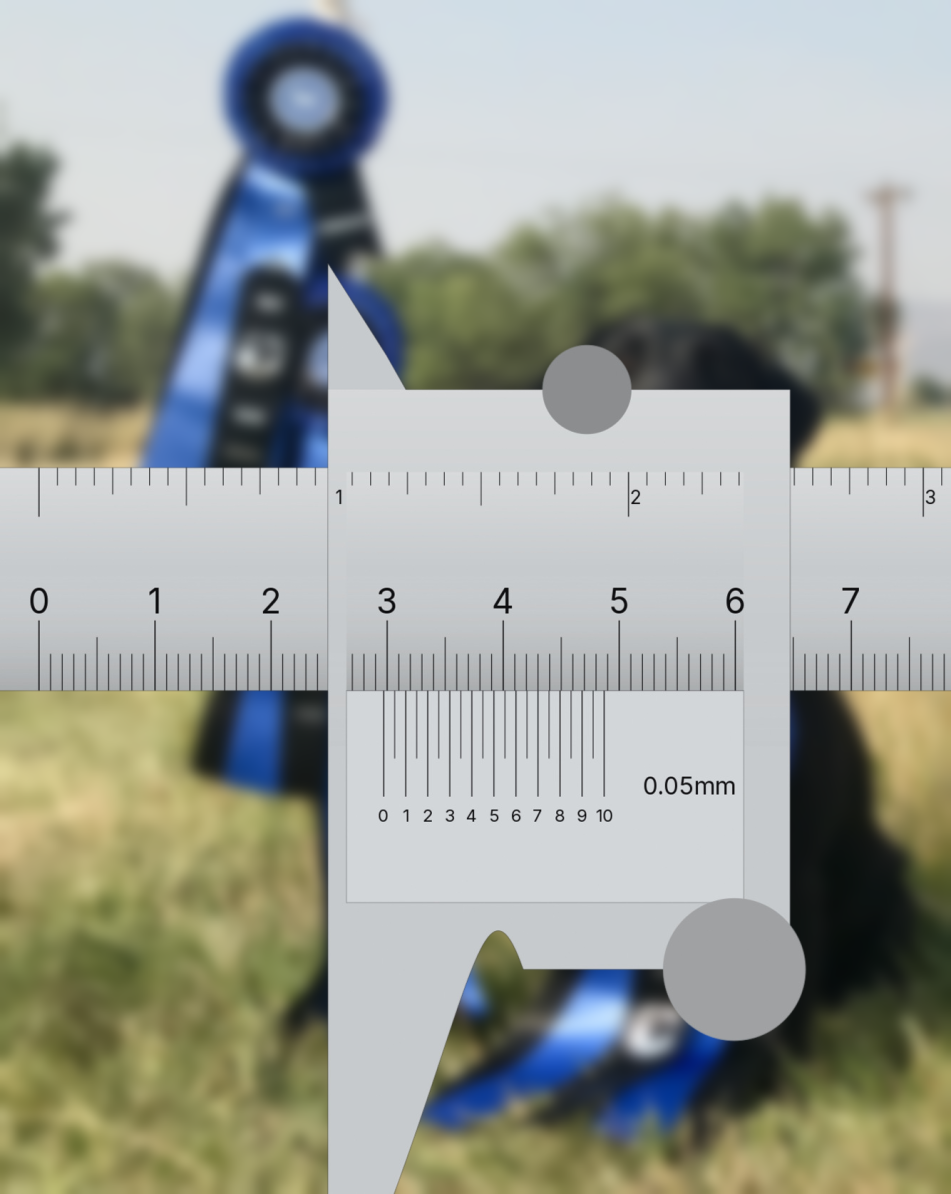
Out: 29.7
